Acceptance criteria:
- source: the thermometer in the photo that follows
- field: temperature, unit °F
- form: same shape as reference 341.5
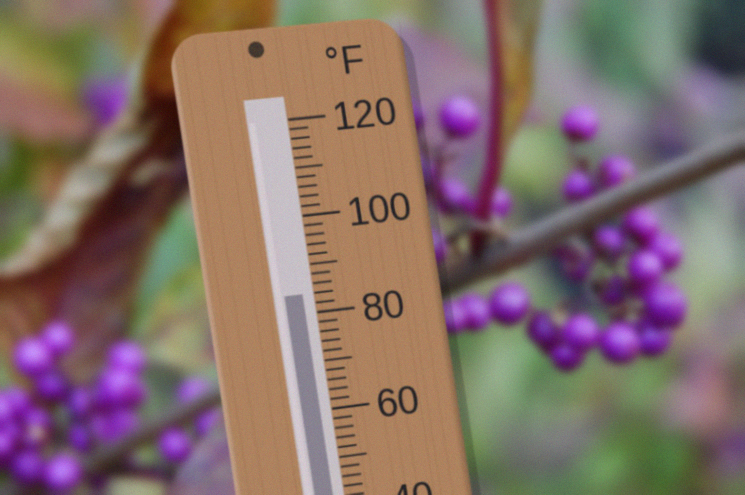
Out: 84
